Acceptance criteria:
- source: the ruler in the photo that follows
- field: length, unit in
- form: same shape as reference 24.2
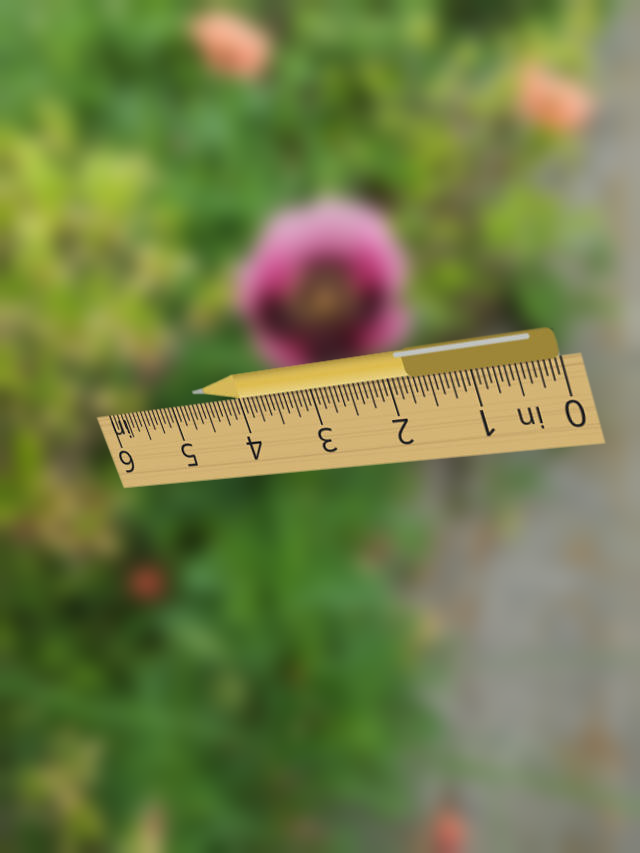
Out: 4.625
